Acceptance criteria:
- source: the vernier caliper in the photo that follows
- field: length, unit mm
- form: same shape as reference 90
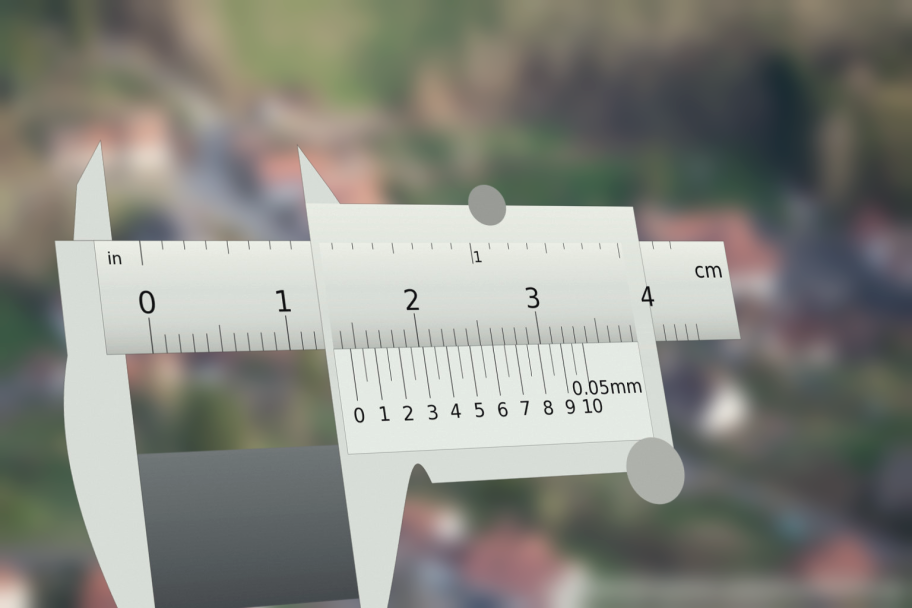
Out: 14.6
